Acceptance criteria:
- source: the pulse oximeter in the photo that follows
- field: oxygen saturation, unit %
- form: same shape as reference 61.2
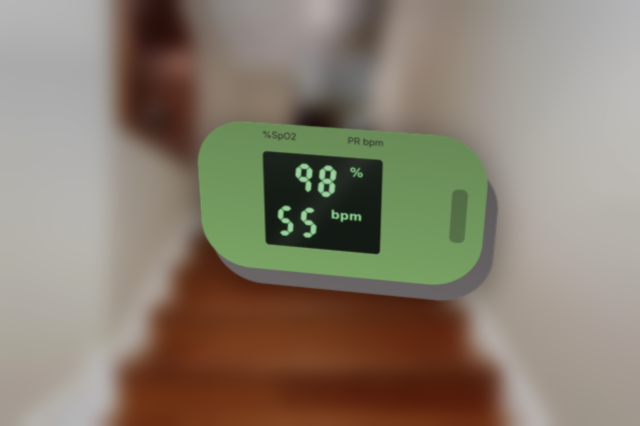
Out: 98
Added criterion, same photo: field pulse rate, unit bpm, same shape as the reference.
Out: 55
